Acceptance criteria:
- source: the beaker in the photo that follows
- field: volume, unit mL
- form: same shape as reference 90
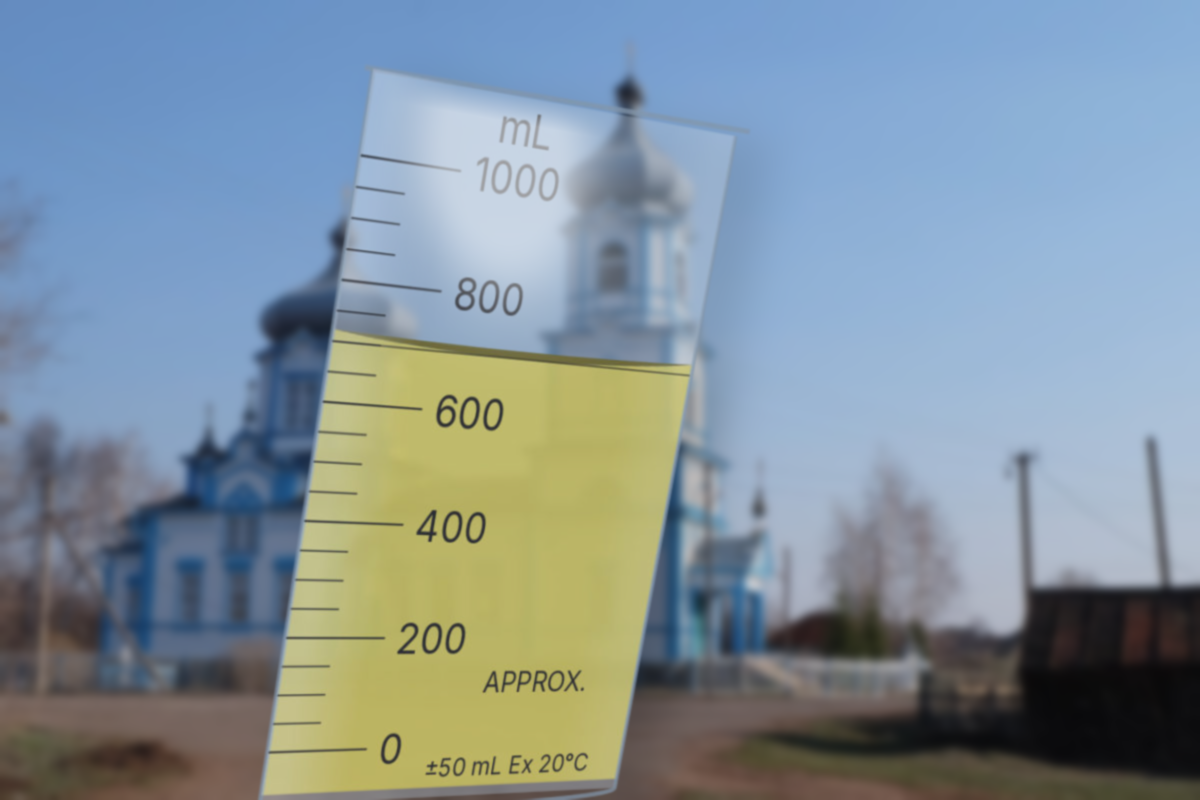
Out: 700
